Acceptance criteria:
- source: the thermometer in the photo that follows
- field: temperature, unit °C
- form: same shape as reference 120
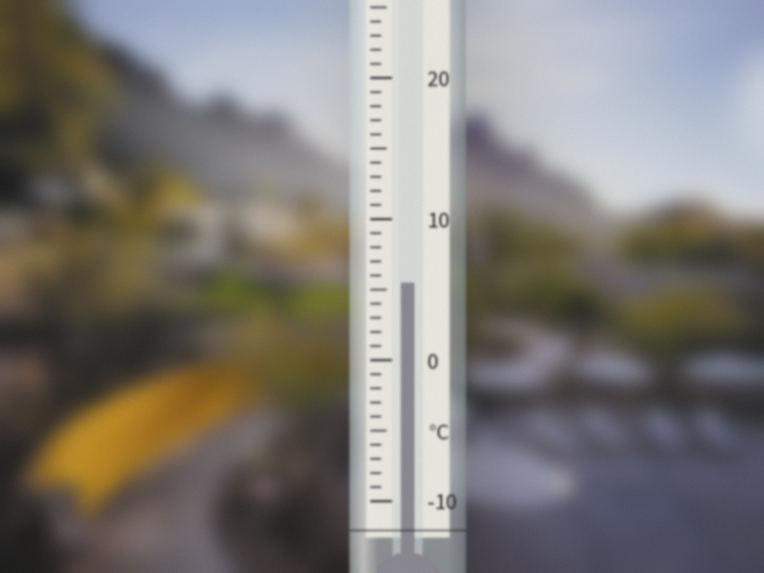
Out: 5.5
